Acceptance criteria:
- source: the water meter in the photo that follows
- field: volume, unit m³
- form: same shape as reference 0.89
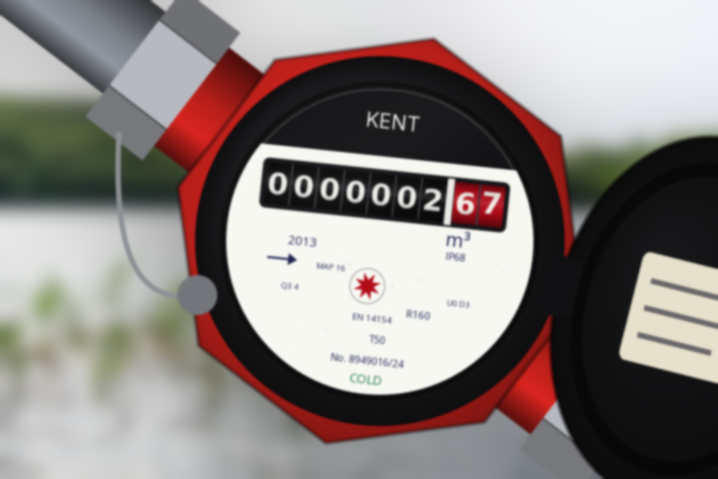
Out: 2.67
